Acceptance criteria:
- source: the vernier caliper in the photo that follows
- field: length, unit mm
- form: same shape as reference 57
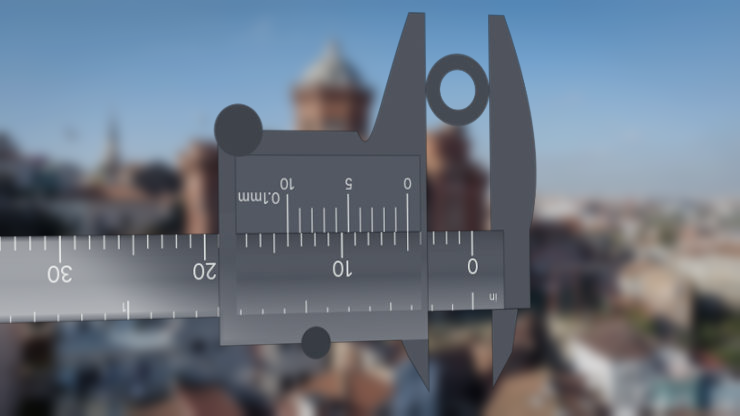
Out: 5.0
